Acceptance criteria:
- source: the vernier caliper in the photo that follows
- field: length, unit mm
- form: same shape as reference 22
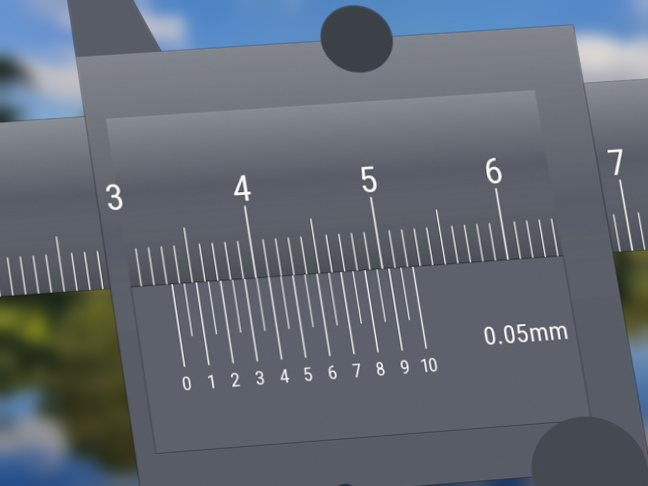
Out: 33.4
